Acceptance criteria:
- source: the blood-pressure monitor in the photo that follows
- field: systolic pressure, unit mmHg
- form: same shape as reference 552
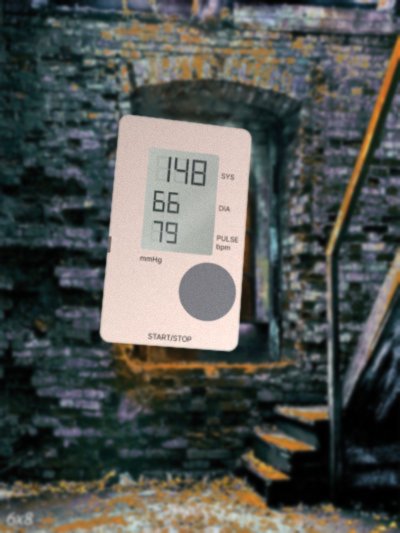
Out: 148
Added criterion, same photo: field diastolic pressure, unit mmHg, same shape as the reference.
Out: 66
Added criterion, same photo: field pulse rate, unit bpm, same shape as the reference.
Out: 79
